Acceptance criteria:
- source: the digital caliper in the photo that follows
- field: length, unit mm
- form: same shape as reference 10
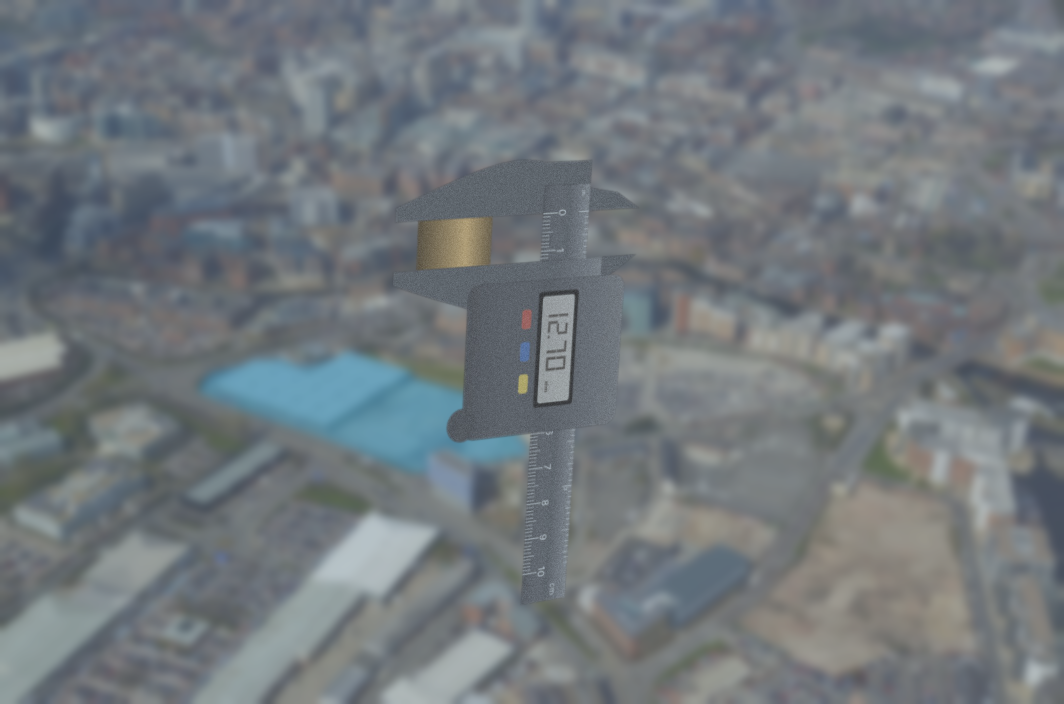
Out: 12.70
